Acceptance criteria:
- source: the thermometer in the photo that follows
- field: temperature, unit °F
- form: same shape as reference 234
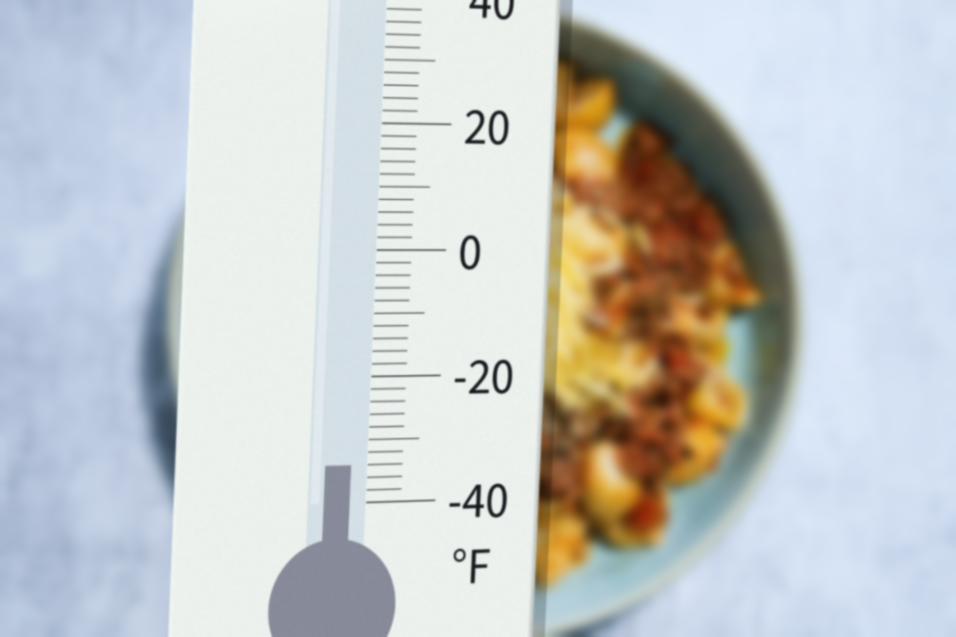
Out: -34
